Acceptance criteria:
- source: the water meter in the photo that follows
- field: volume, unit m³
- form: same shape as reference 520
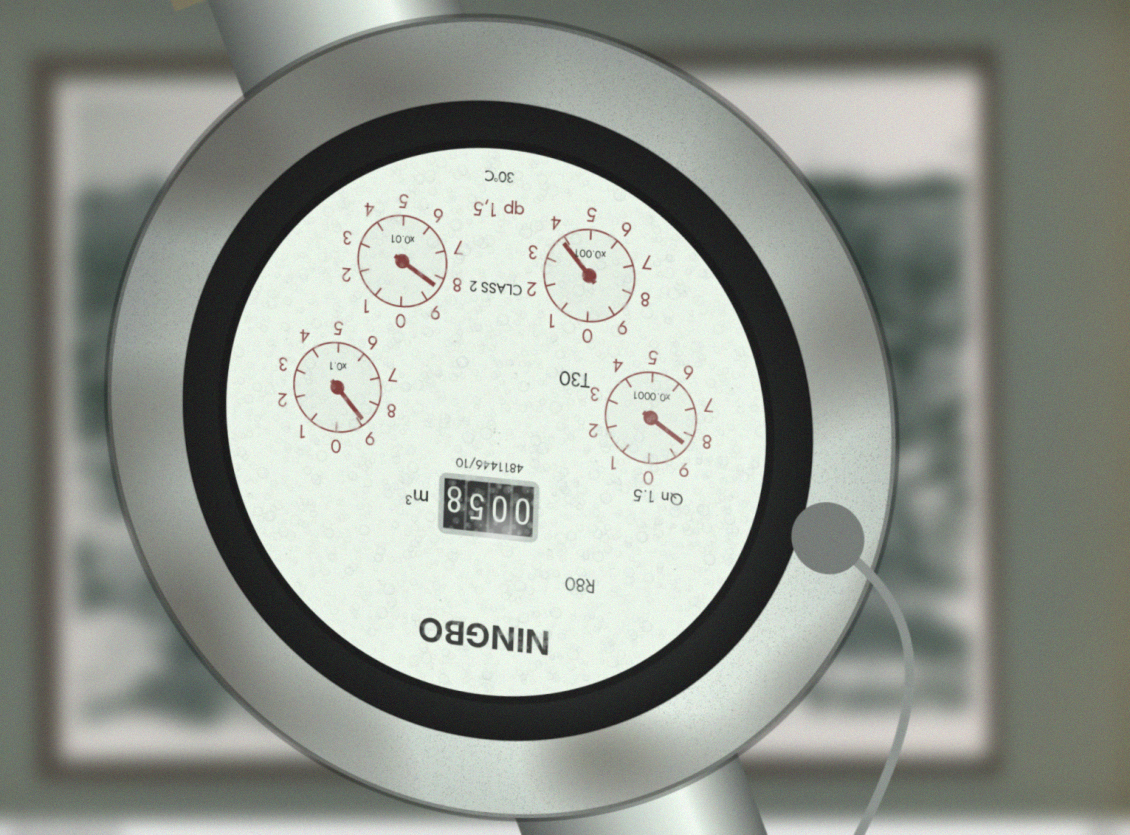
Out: 57.8838
